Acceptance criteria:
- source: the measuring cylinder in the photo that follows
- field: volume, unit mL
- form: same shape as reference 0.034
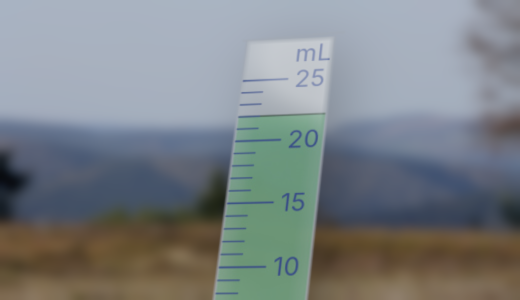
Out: 22
